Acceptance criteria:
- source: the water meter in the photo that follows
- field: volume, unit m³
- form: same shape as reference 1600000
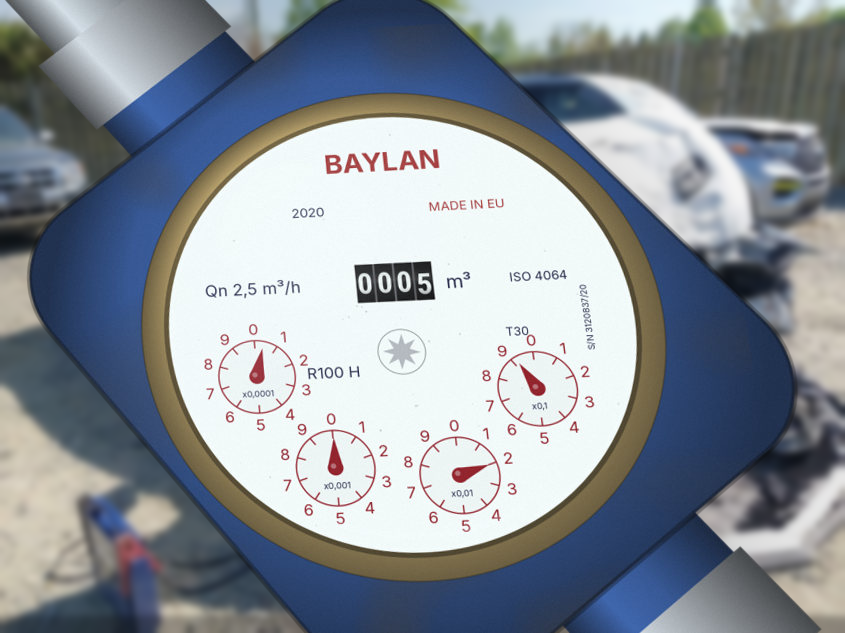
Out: 4.9200
